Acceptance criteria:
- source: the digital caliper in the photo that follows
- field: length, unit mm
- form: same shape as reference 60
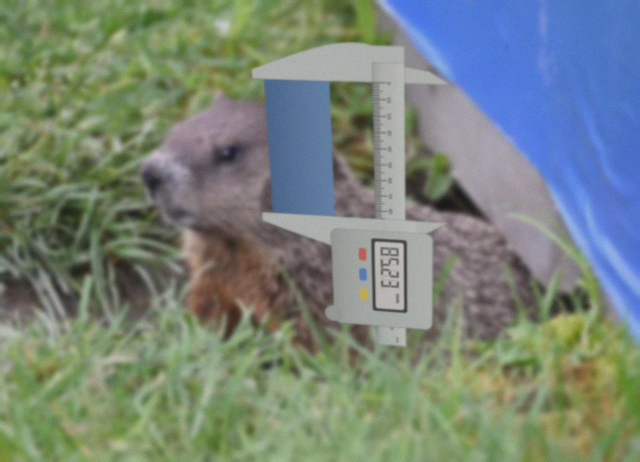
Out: 85.23
